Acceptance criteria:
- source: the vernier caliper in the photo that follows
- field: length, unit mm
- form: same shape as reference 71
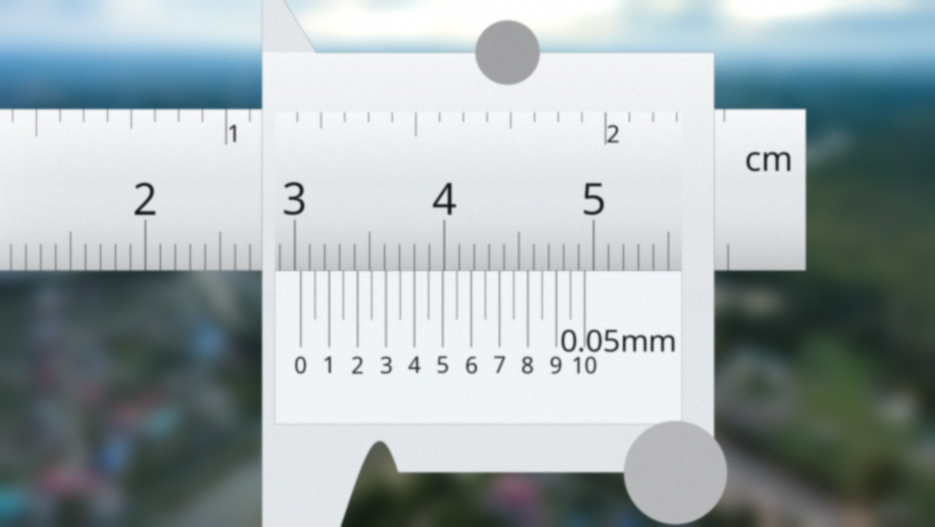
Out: 30.4
